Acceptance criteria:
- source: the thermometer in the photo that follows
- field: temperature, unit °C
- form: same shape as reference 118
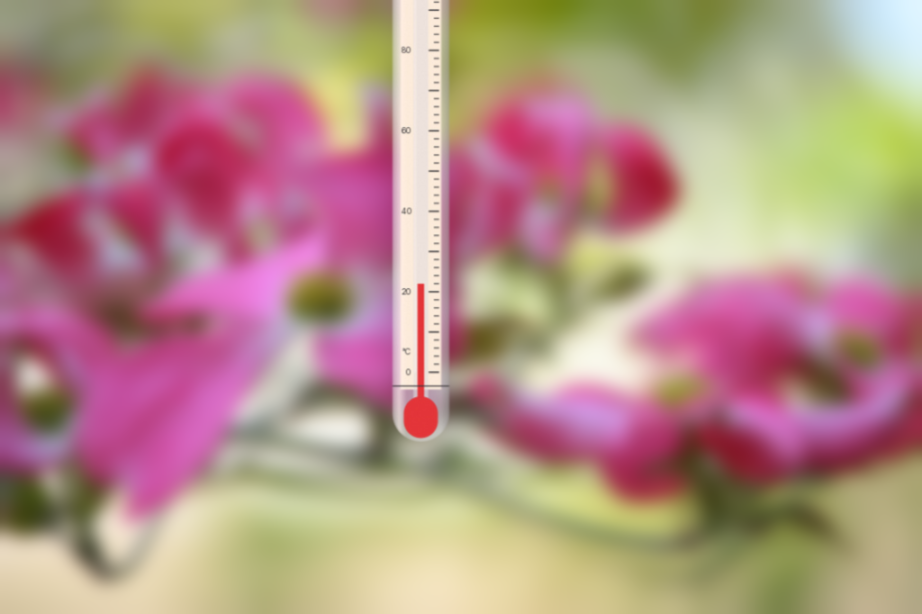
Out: 22
